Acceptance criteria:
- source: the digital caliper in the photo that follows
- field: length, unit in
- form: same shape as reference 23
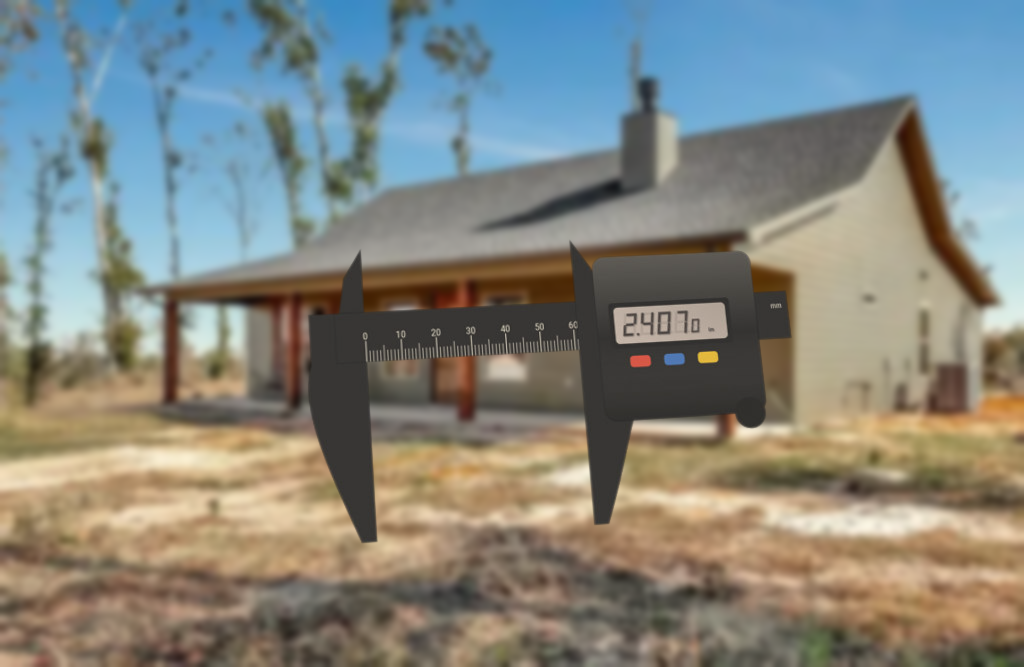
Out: 2.4070
